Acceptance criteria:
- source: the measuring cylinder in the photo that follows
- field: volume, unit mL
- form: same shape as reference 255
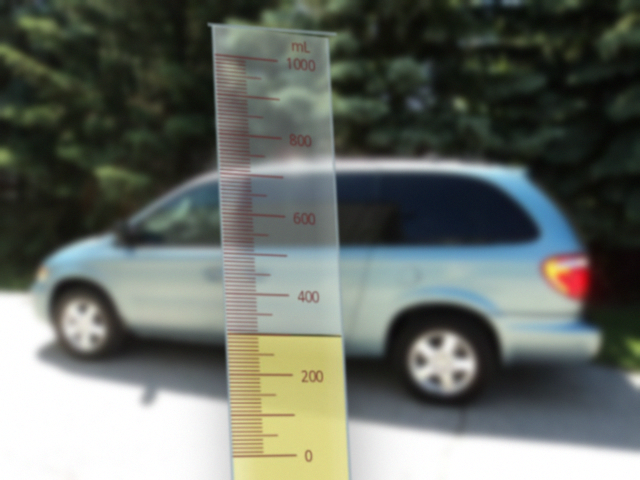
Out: 300
